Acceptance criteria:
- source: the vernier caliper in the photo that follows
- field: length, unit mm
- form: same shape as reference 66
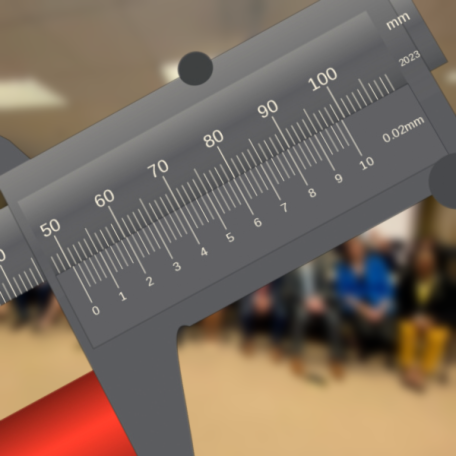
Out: 50.4
